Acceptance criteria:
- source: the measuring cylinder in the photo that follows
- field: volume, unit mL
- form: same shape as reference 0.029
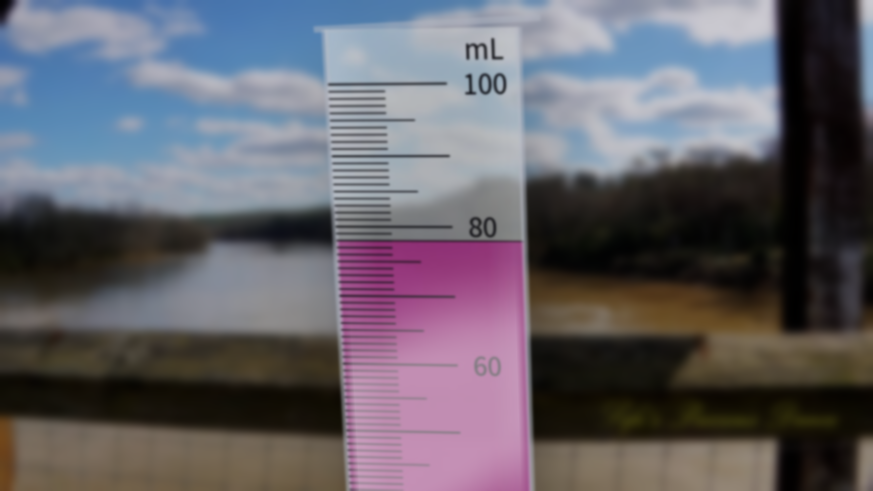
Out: 78
